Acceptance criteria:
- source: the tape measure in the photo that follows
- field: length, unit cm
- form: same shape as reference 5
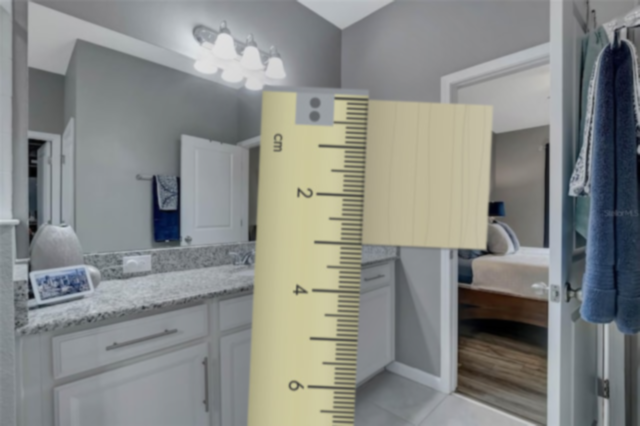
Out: 3
